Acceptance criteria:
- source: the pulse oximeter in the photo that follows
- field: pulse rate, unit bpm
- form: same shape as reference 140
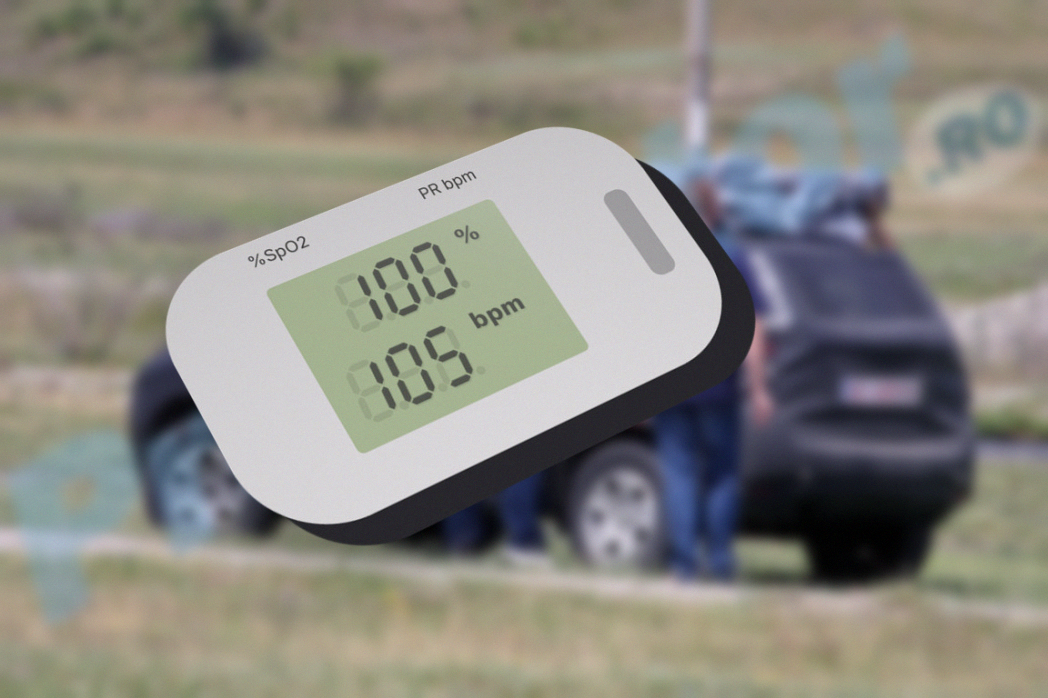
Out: 105
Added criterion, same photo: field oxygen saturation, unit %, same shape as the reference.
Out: 100
